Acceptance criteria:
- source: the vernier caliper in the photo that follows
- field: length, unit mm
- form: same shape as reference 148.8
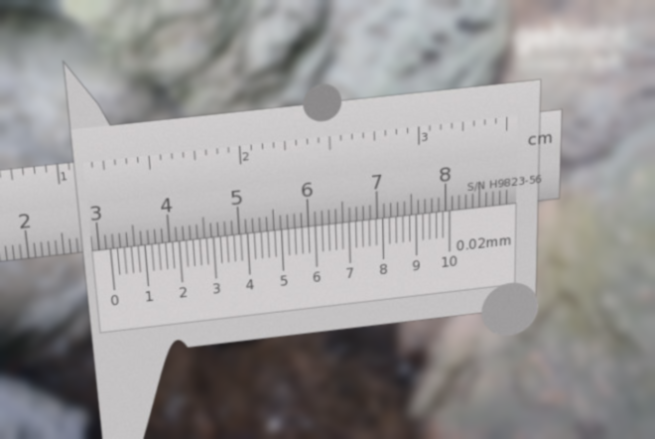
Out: 31.6
